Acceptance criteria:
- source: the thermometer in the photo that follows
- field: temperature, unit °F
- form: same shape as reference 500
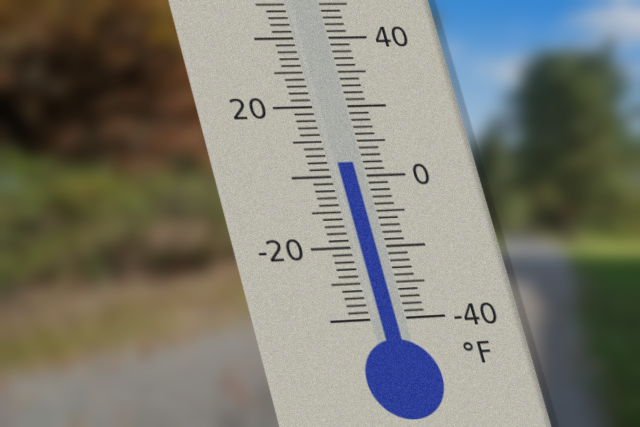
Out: 4
